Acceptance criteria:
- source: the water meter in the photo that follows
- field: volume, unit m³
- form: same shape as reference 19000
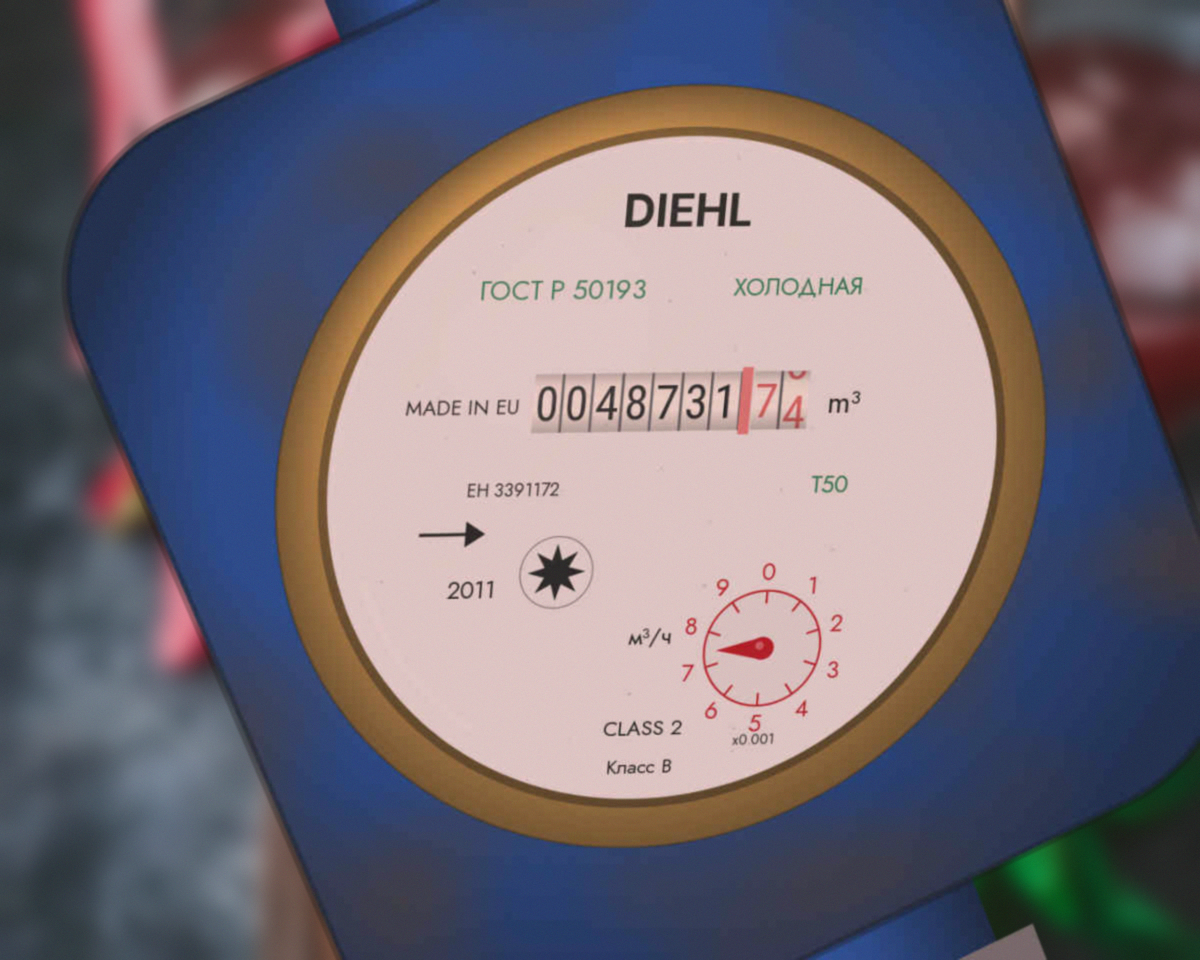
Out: 48731.737
